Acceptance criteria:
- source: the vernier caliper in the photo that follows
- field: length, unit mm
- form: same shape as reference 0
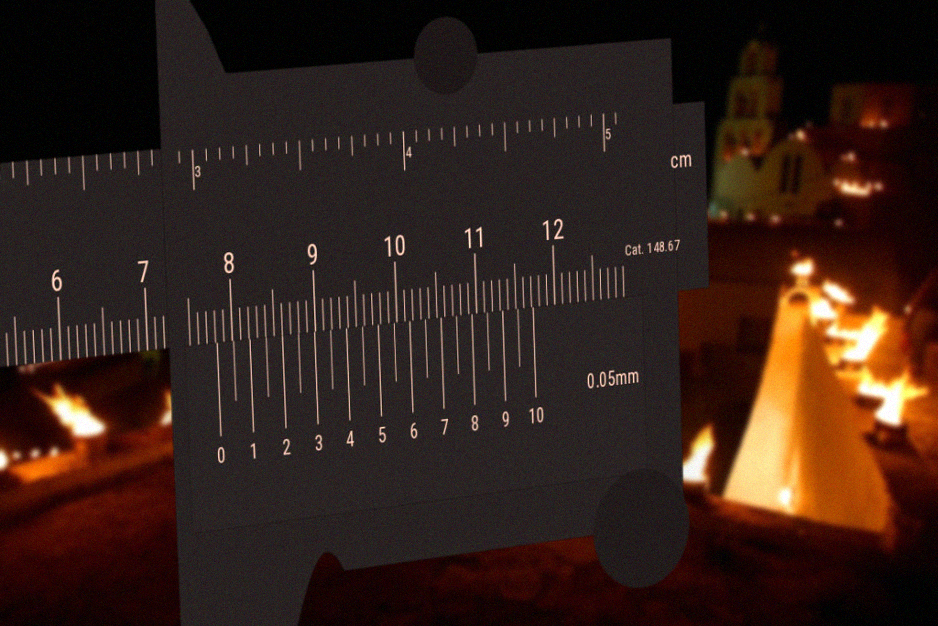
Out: 78.2
